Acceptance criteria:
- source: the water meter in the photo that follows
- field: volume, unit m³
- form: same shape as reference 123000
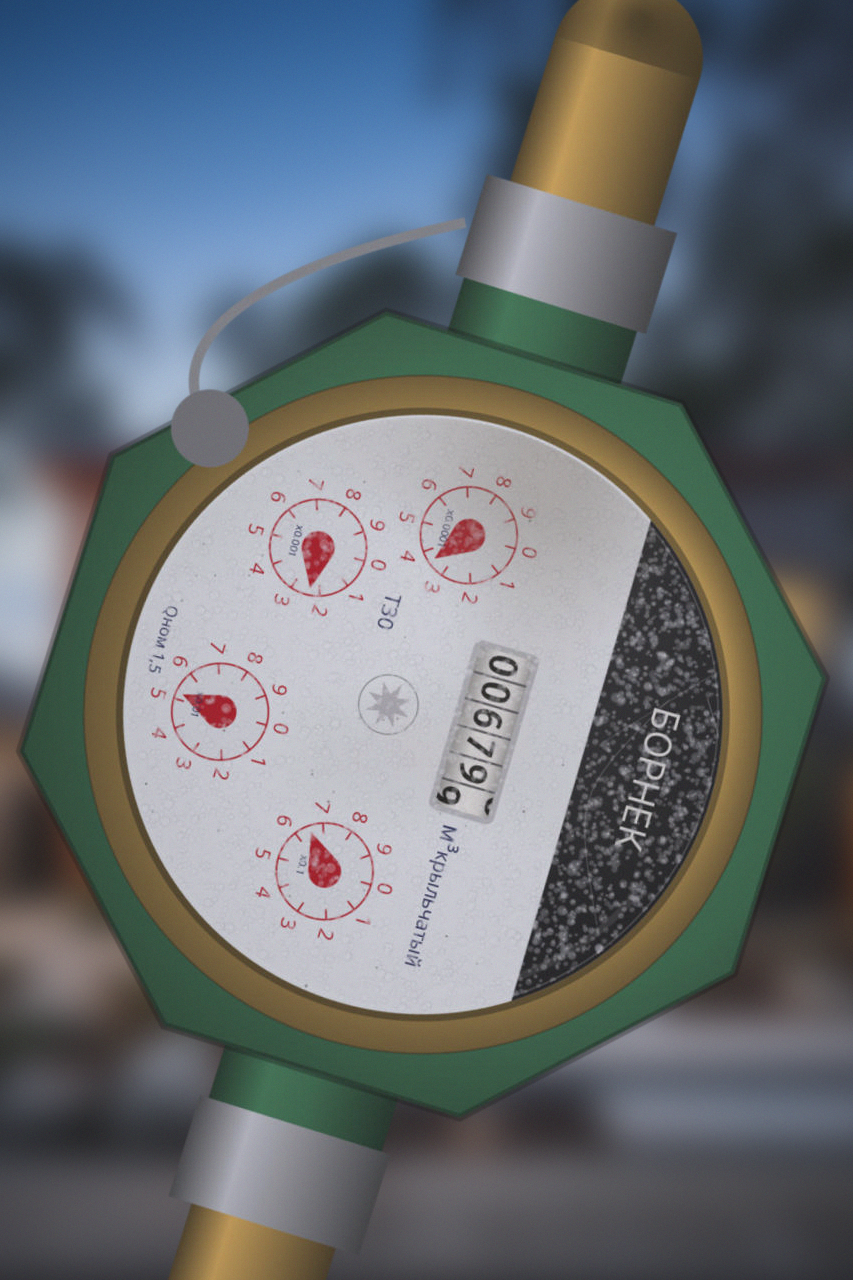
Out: 6798.6523
